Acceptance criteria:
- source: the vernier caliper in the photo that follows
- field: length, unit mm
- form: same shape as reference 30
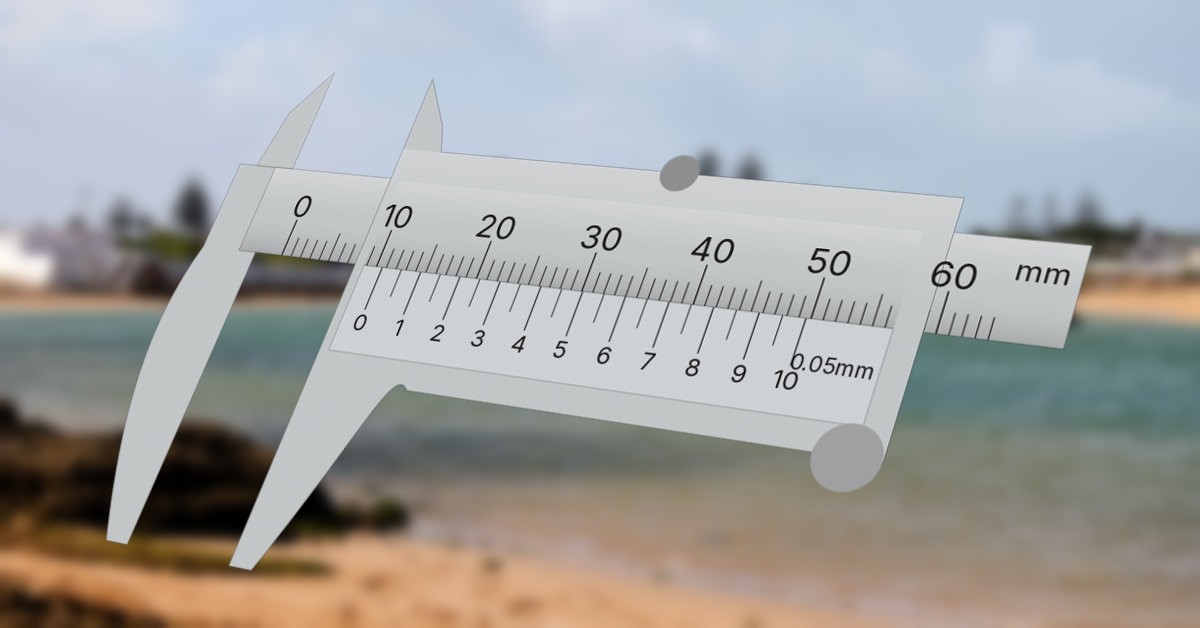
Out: 10.6
